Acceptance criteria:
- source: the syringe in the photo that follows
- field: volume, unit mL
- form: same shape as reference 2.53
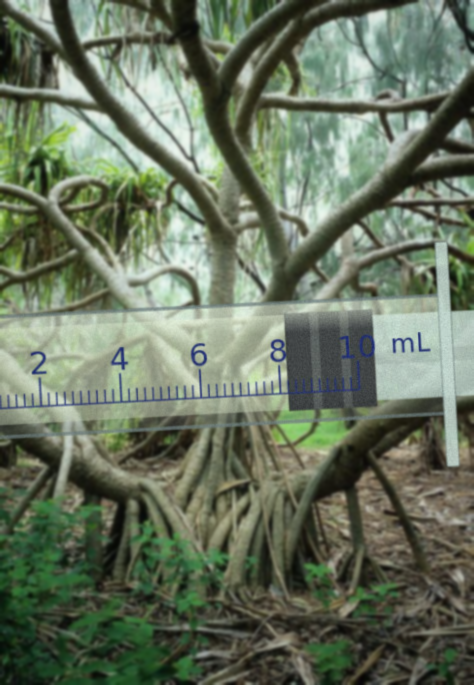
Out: 8.2
